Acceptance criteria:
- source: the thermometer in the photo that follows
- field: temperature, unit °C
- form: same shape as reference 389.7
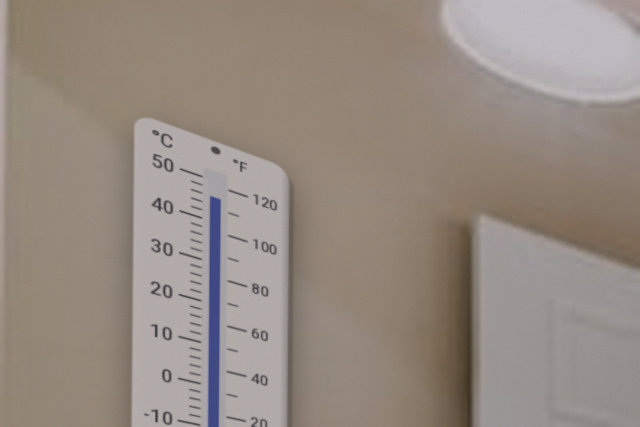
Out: 46
